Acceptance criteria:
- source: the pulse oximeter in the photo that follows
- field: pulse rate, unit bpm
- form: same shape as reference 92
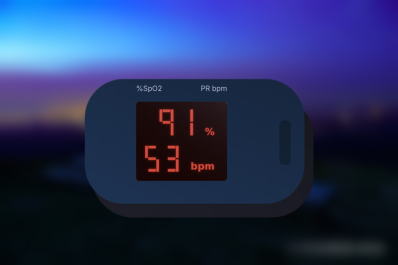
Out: 53
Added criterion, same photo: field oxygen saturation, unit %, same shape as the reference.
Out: 91
